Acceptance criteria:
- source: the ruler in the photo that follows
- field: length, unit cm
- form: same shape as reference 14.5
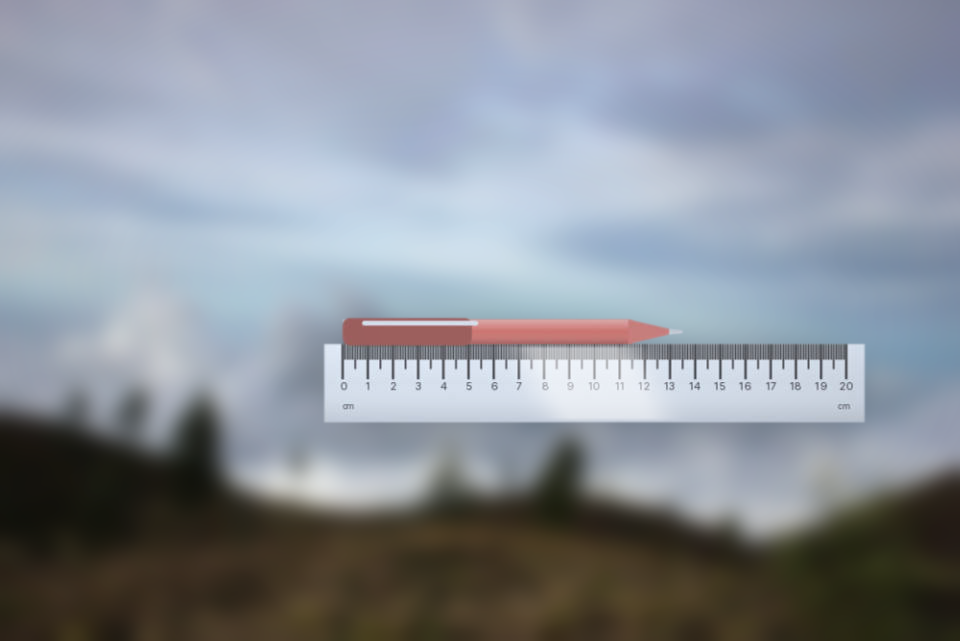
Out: 13.5
